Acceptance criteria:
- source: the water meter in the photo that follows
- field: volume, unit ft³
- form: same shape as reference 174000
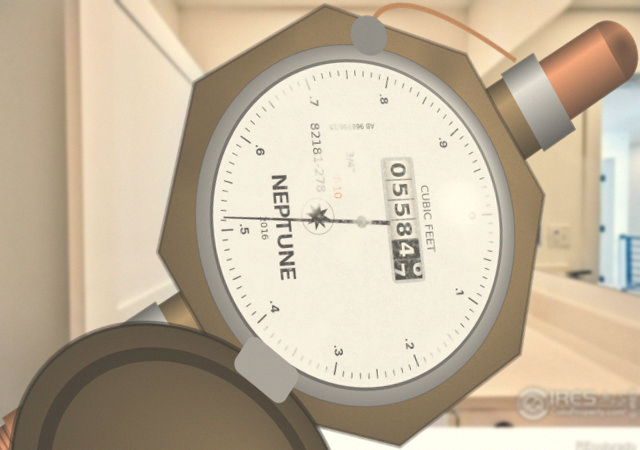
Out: 55846.51
